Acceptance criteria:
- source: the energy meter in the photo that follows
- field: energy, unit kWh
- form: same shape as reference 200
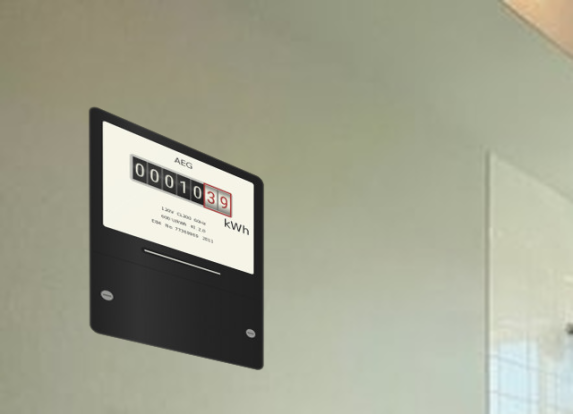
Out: 10.39
